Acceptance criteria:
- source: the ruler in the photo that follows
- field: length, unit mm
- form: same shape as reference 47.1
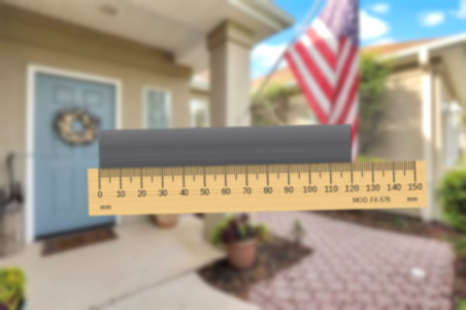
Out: 120
